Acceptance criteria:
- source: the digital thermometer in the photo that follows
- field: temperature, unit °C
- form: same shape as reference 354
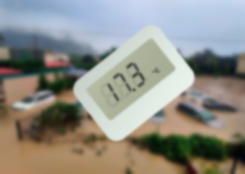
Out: 17.3
